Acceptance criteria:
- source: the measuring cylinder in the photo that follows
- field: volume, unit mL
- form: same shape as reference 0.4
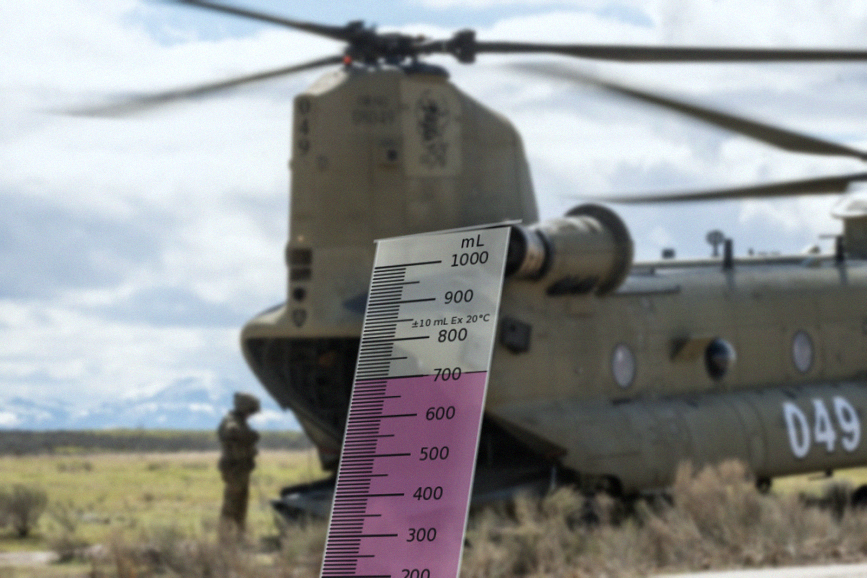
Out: 700
